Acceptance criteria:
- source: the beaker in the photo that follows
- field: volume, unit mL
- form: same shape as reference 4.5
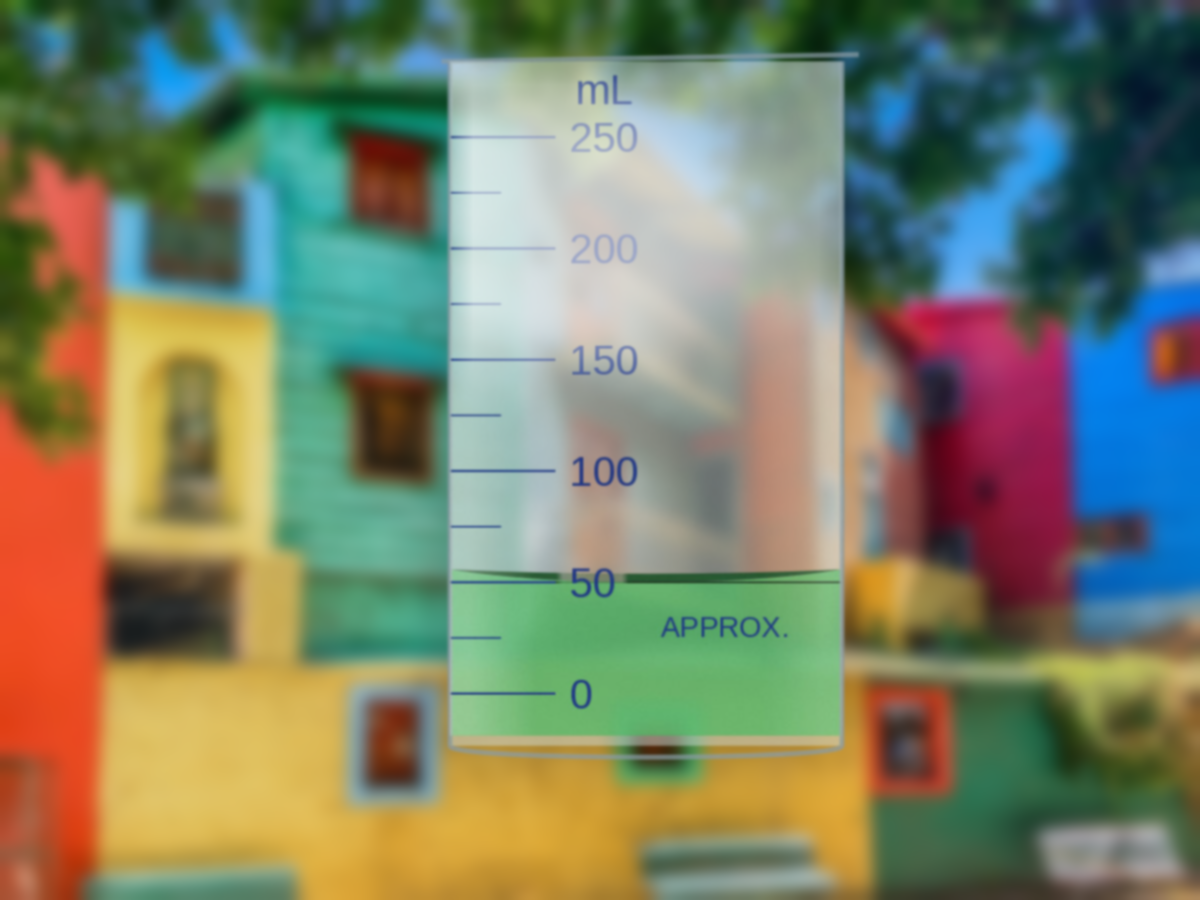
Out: 50
